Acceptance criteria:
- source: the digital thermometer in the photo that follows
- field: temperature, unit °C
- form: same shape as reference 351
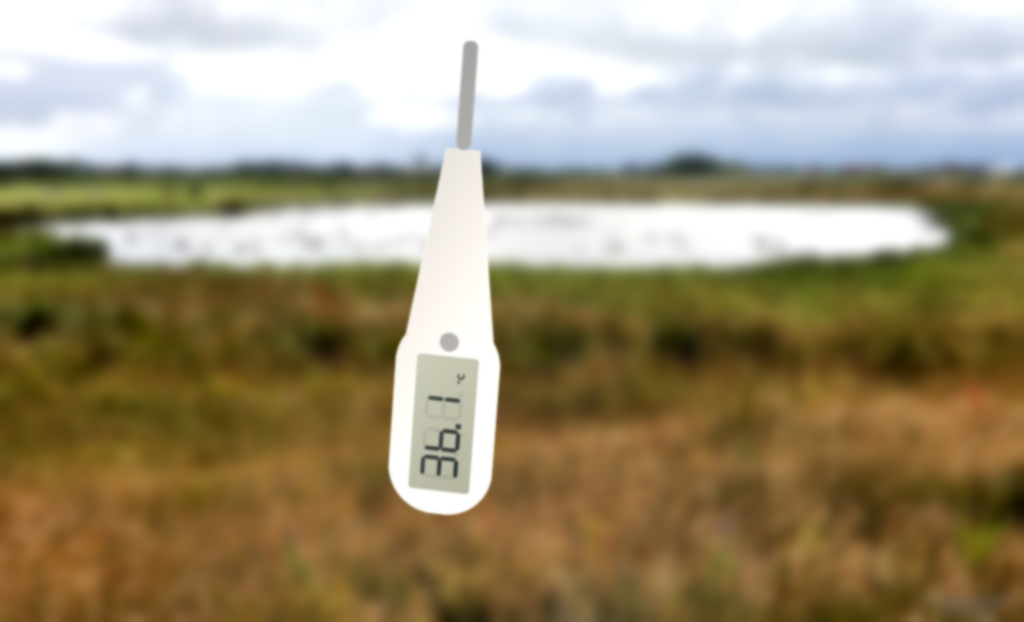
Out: 36.1
